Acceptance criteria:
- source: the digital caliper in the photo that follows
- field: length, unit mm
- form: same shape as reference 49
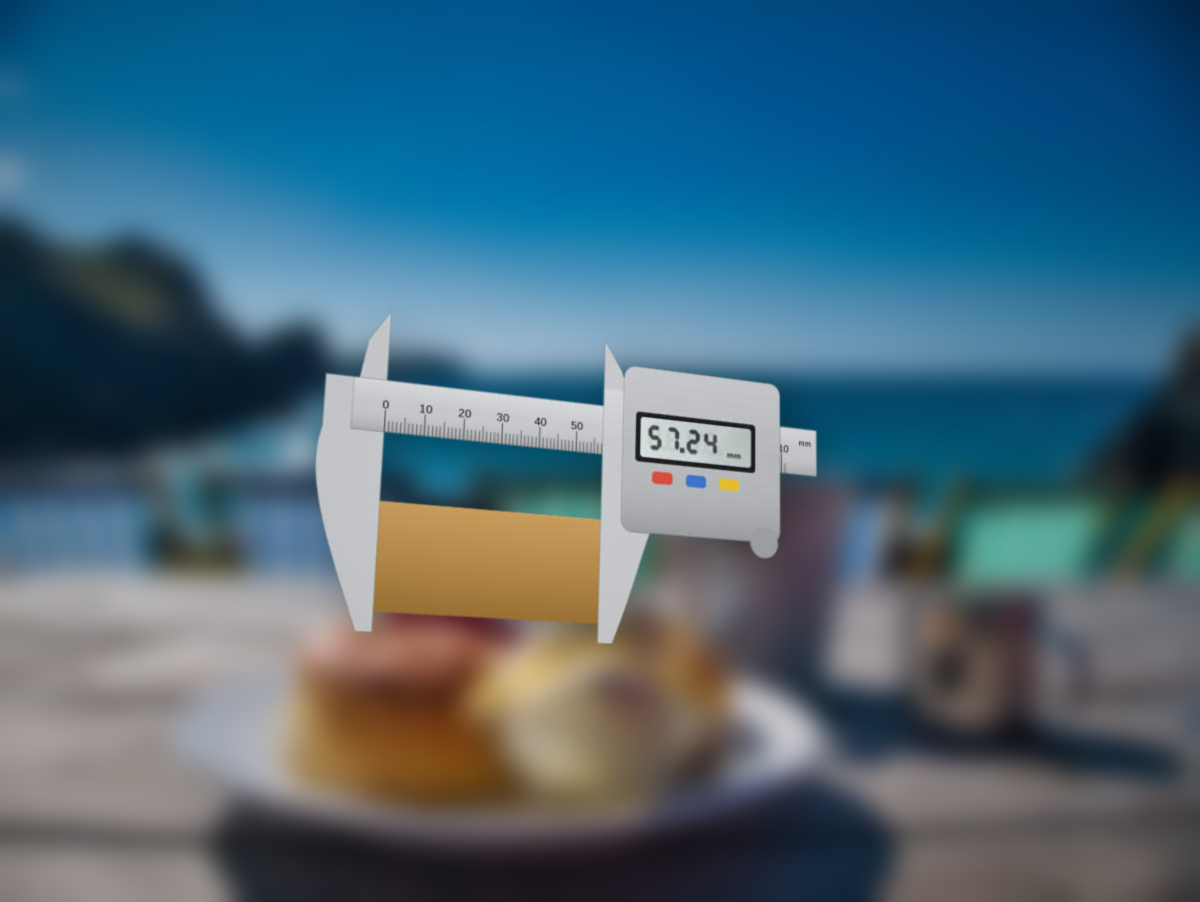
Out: 57.24
